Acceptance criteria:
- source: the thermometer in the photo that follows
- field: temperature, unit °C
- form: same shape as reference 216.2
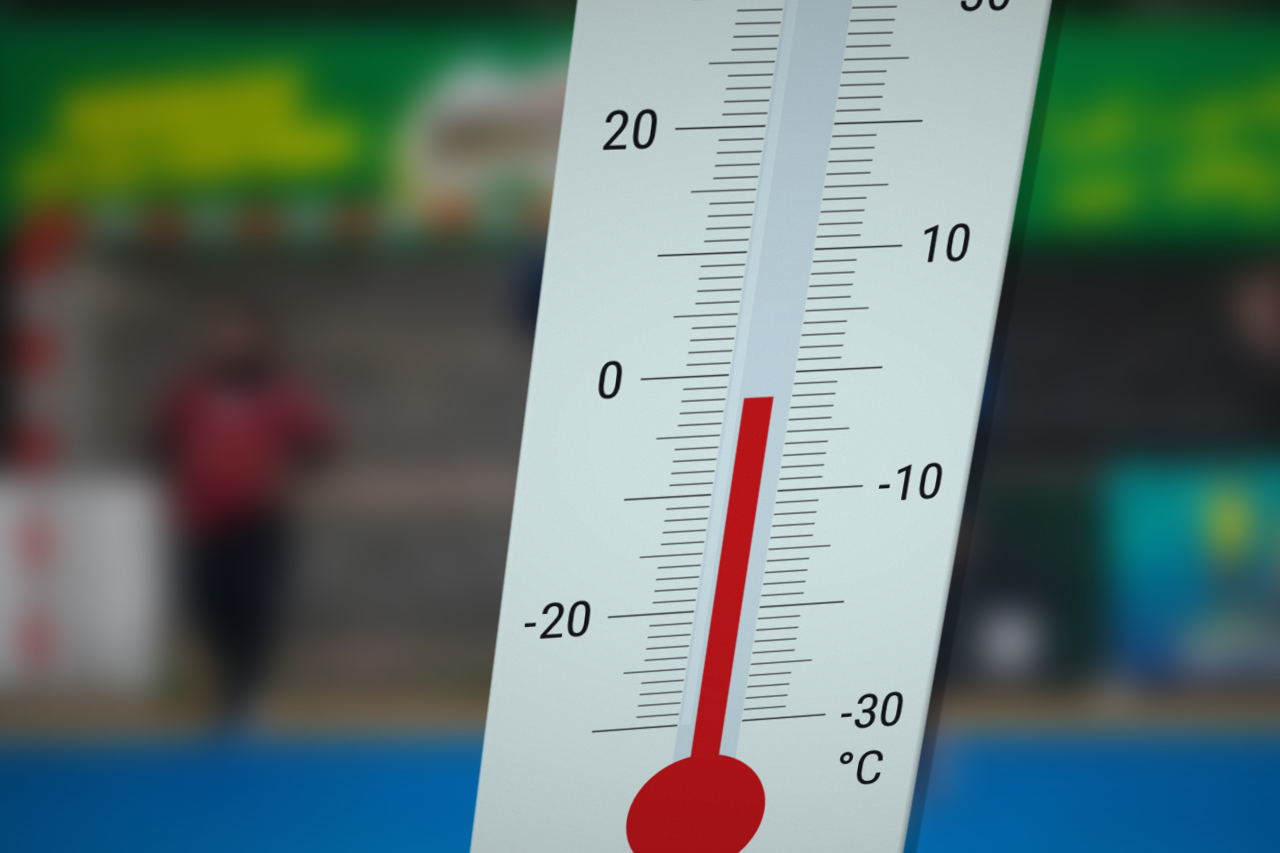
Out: -2
